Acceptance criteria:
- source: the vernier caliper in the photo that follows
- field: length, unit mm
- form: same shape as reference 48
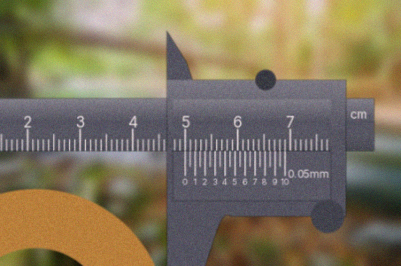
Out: 50.0
